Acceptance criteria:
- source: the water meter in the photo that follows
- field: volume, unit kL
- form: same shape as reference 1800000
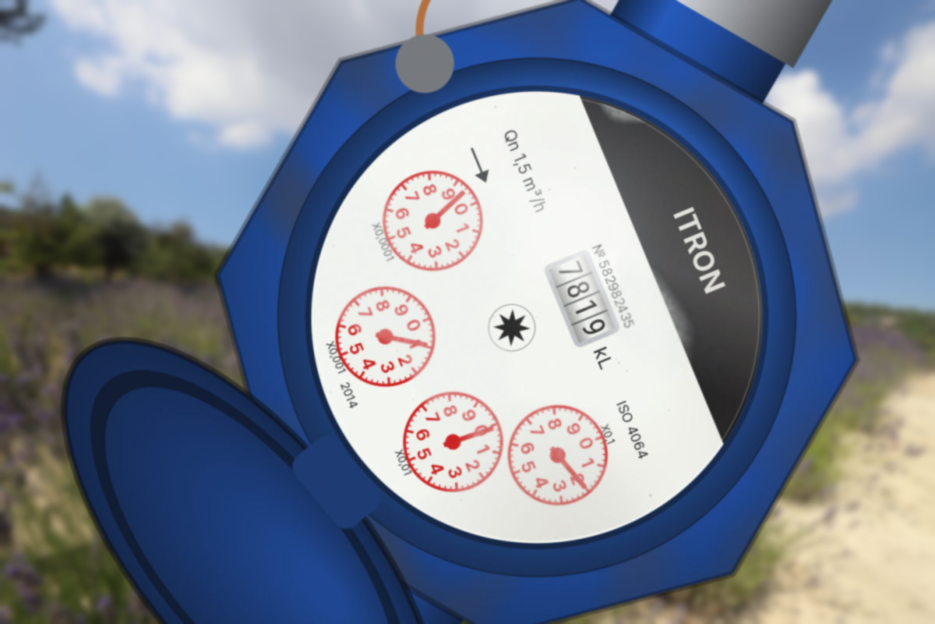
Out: 7819.2009
